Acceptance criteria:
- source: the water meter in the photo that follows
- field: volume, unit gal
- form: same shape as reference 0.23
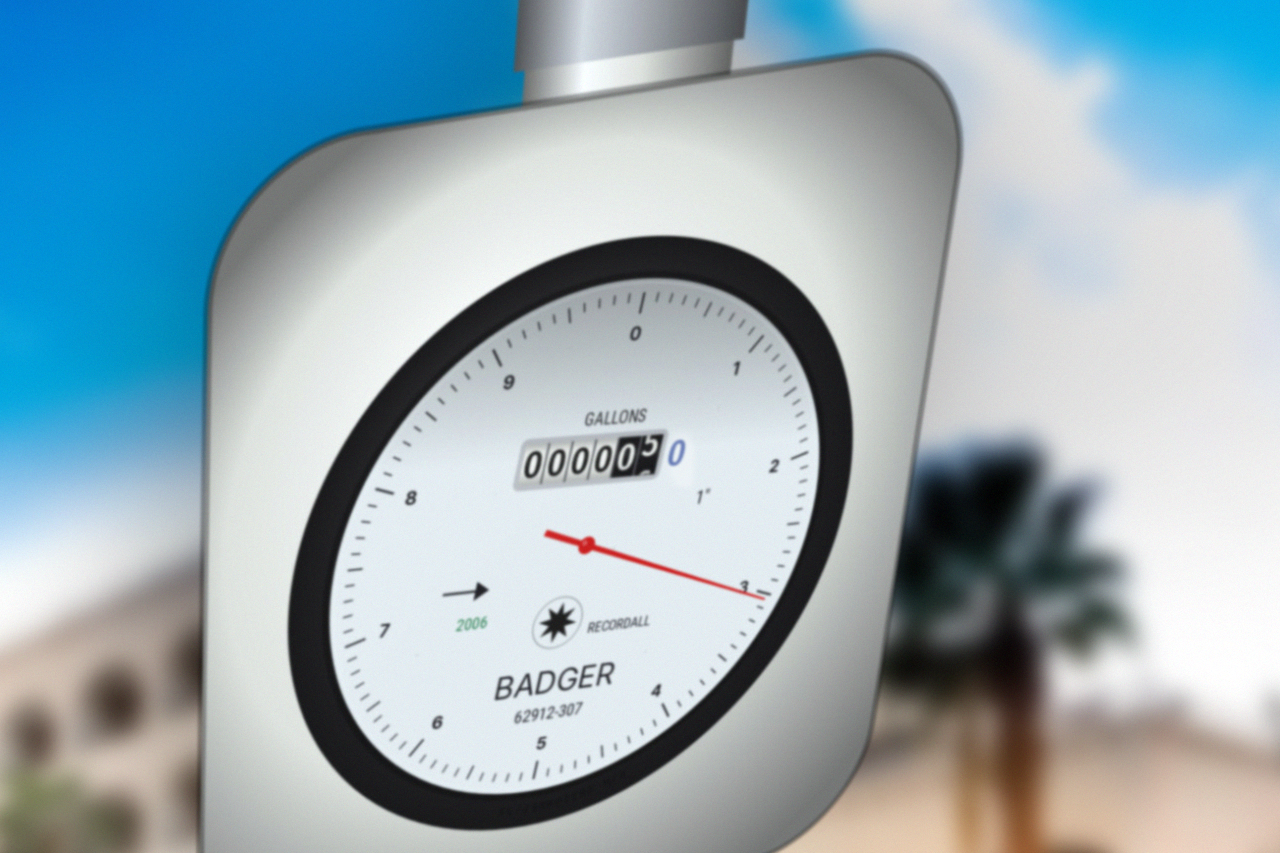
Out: 53.0
